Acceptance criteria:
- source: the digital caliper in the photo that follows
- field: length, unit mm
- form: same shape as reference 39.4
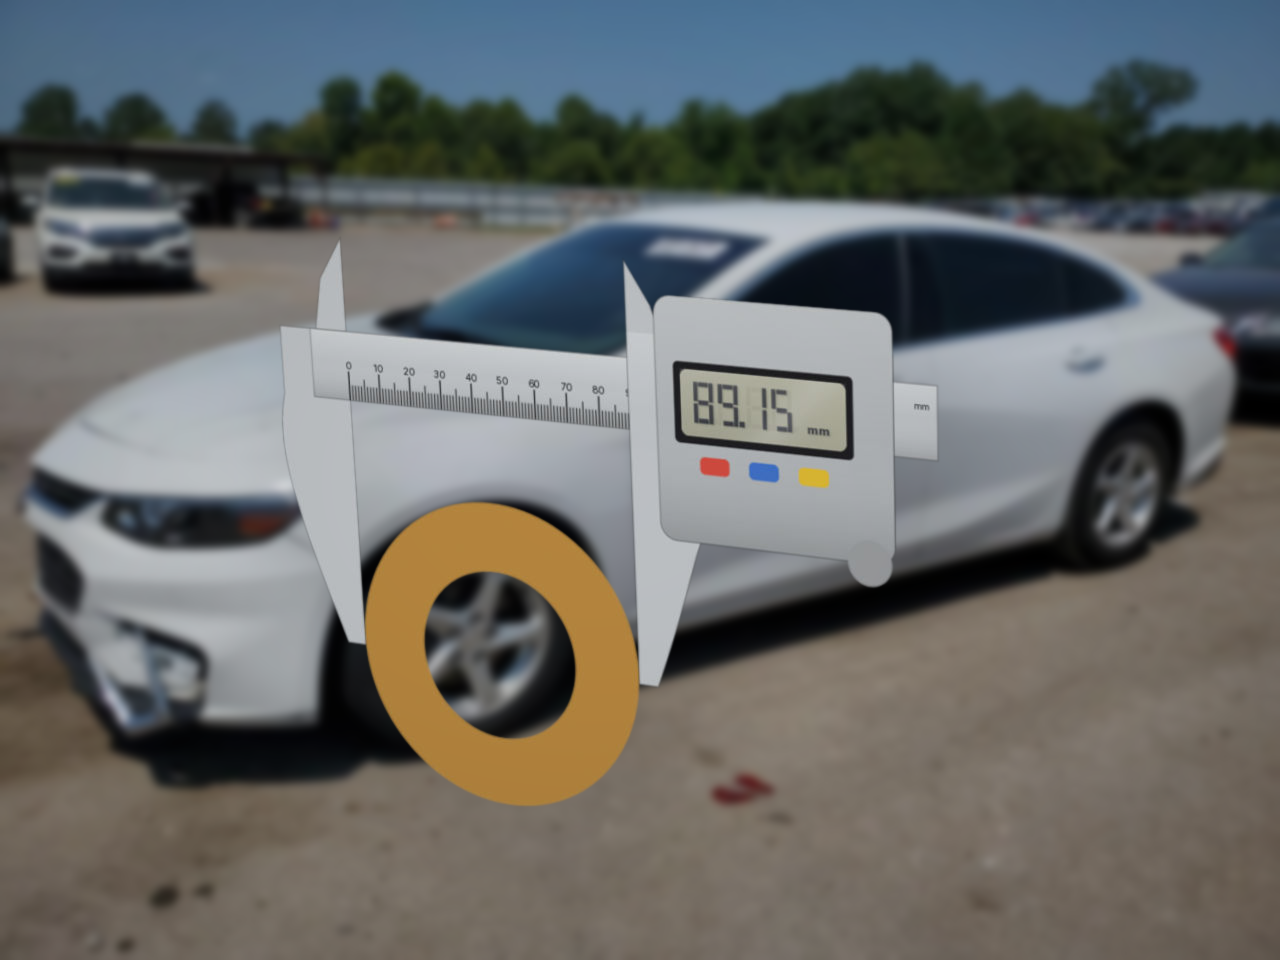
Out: 89.15
